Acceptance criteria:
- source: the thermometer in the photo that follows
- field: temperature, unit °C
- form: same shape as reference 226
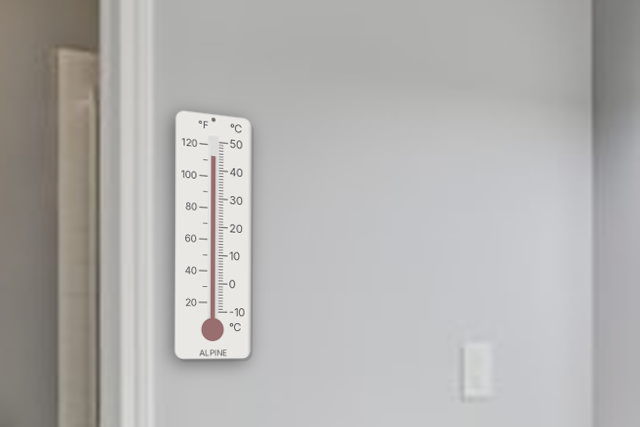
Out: 45
